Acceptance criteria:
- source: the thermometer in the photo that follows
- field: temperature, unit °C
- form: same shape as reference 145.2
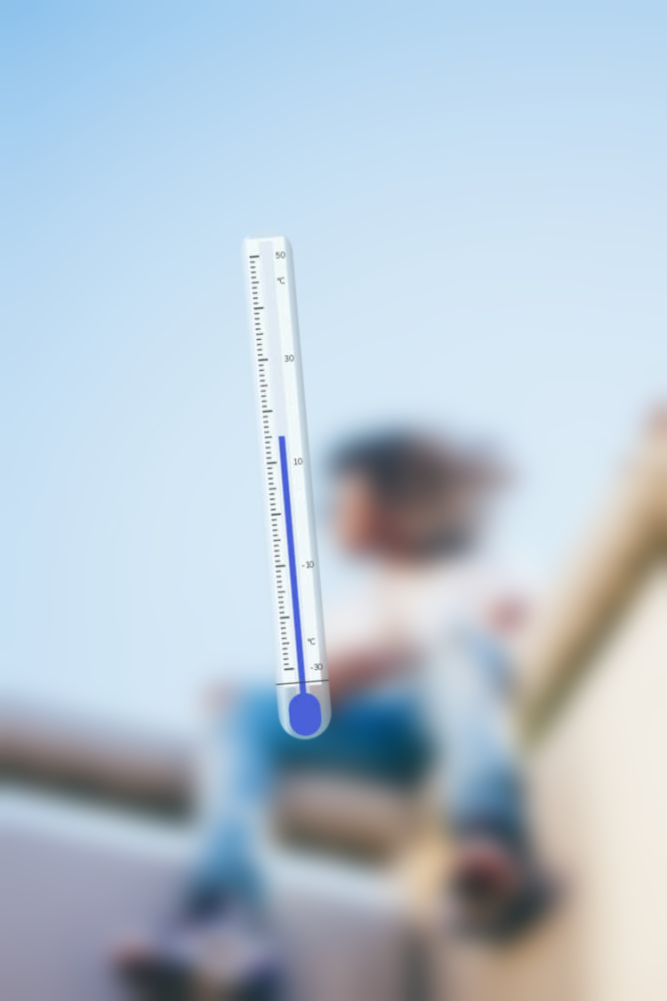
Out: 15
